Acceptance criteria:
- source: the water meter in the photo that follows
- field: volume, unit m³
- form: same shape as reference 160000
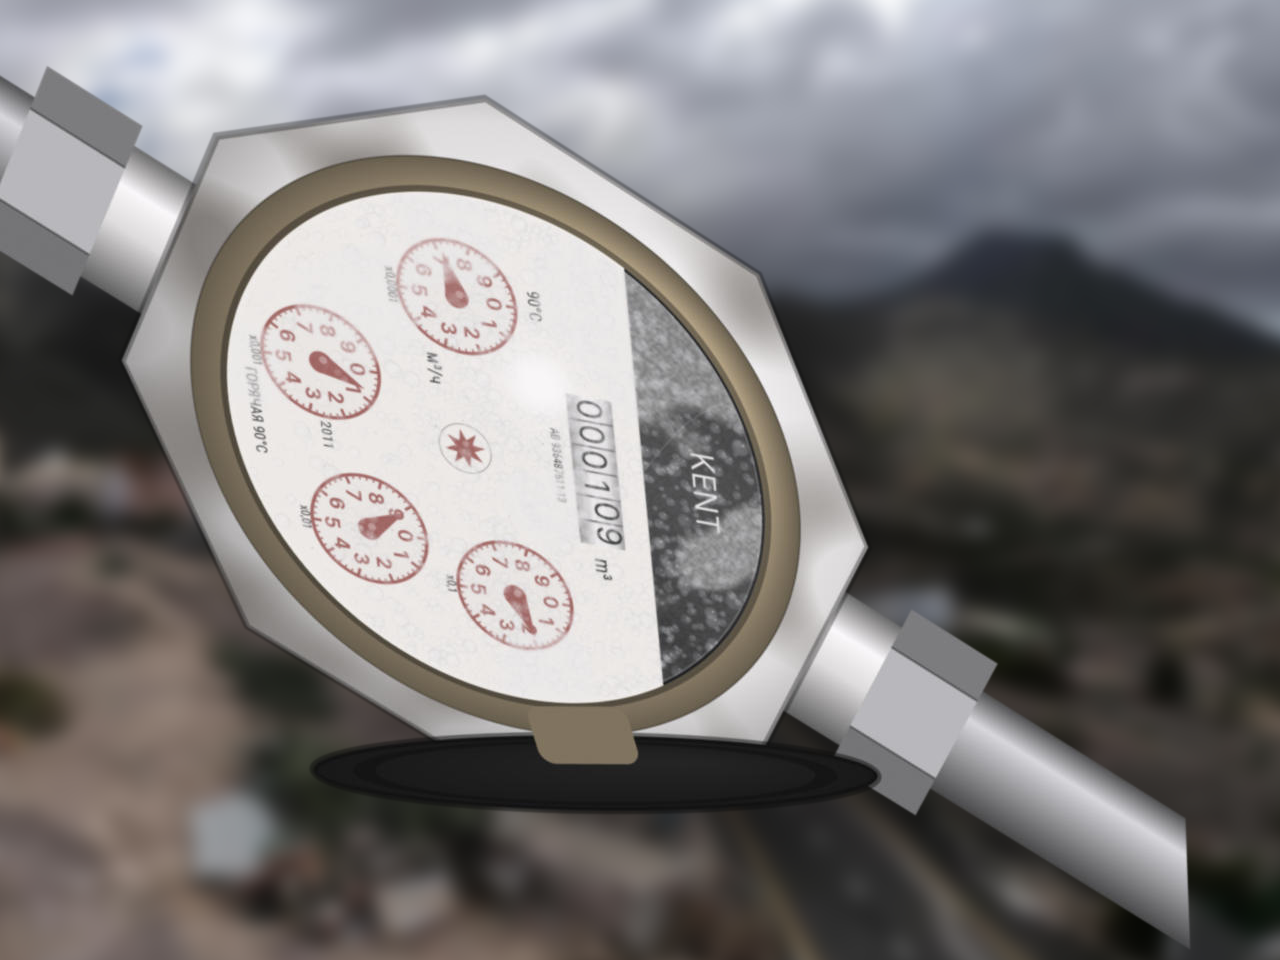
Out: 109.1907
